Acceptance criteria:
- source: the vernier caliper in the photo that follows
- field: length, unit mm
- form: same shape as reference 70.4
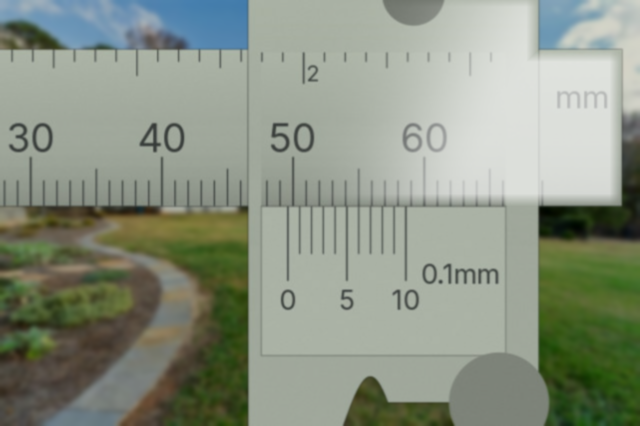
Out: 49.6
